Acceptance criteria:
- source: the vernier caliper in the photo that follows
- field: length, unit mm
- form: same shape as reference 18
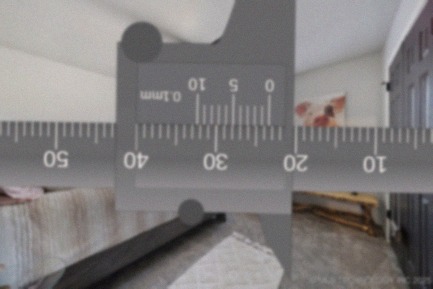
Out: 23.4
